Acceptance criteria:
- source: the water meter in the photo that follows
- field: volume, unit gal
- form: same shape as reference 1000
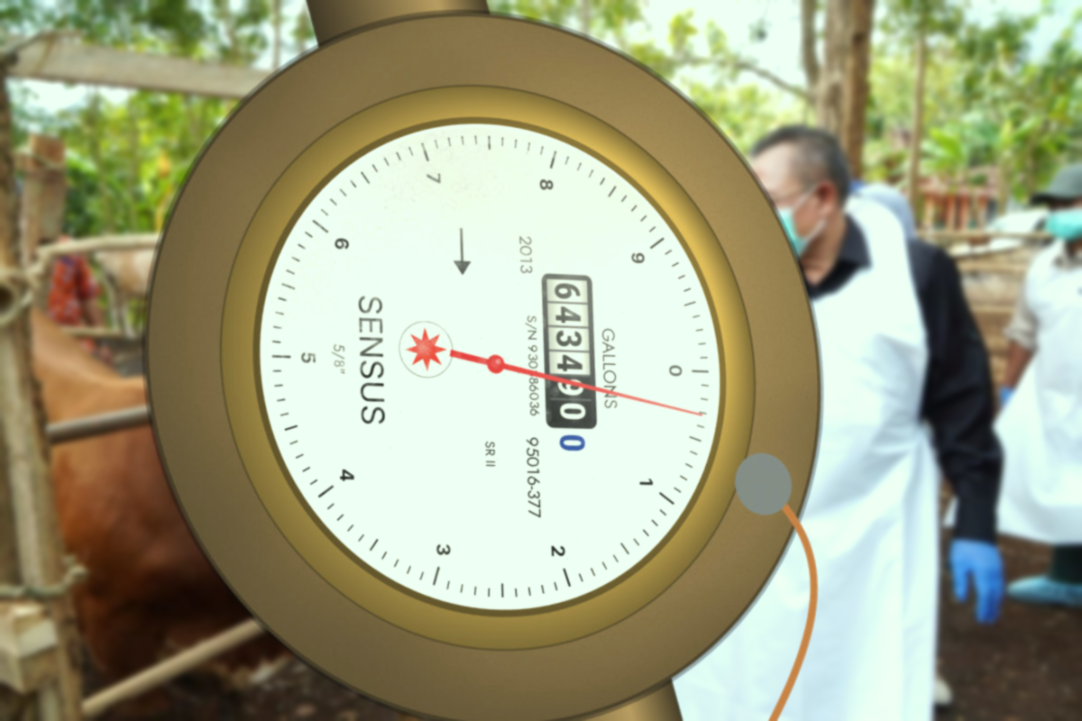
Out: 6434900.3
